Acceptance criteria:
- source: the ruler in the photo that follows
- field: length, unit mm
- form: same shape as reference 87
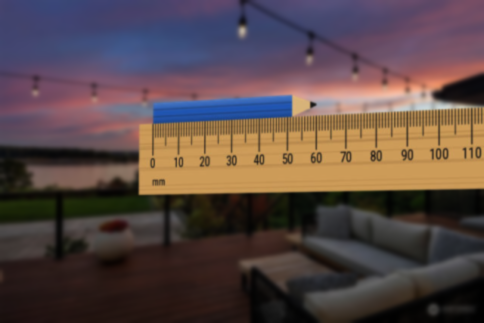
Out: 60
